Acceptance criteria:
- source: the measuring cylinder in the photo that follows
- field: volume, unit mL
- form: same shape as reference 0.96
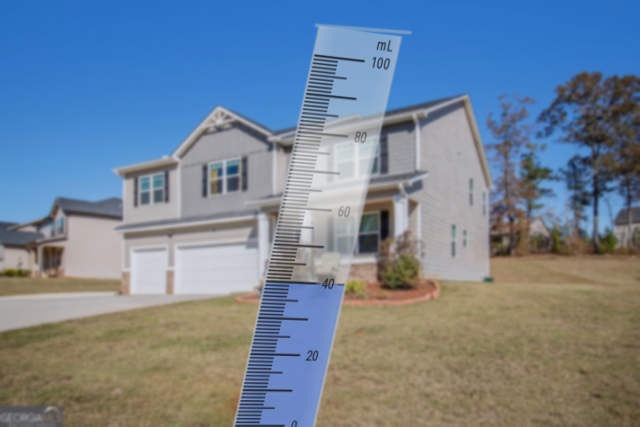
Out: 40
